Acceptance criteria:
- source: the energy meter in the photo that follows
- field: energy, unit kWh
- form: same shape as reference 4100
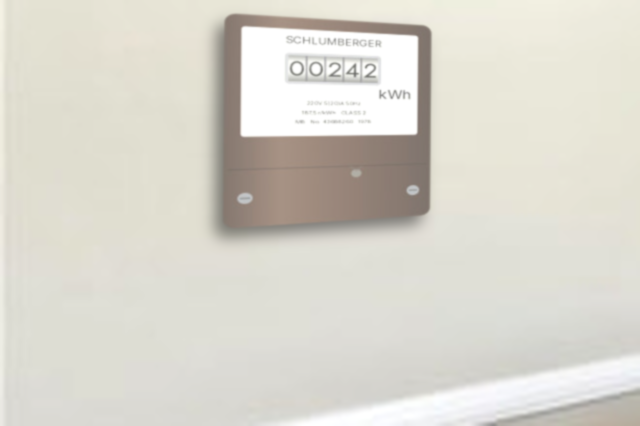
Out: 242
